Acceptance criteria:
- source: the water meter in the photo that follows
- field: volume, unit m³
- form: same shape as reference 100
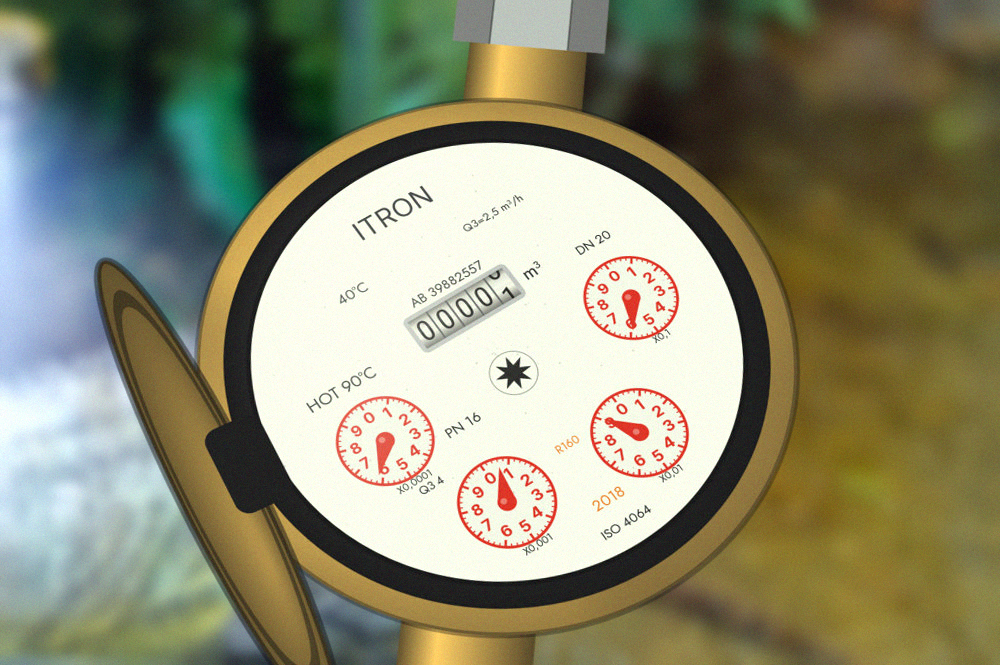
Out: 0.5906
